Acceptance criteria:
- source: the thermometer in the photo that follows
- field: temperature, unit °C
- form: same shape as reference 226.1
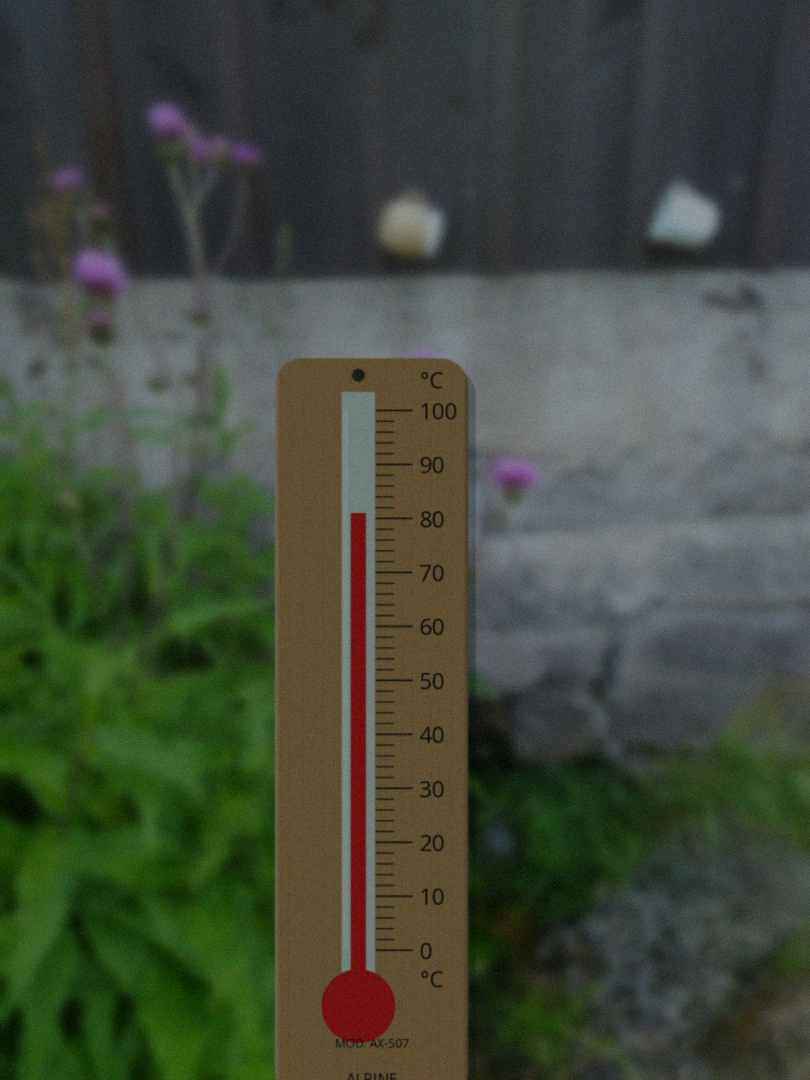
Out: 81
